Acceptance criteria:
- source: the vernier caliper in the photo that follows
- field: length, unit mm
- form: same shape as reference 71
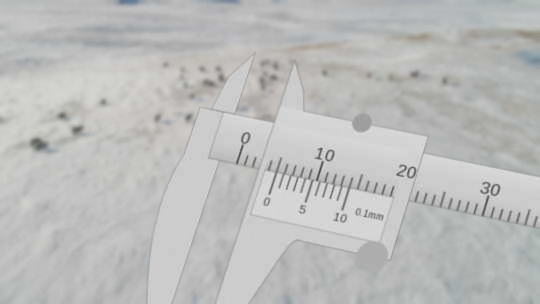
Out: 5.0
